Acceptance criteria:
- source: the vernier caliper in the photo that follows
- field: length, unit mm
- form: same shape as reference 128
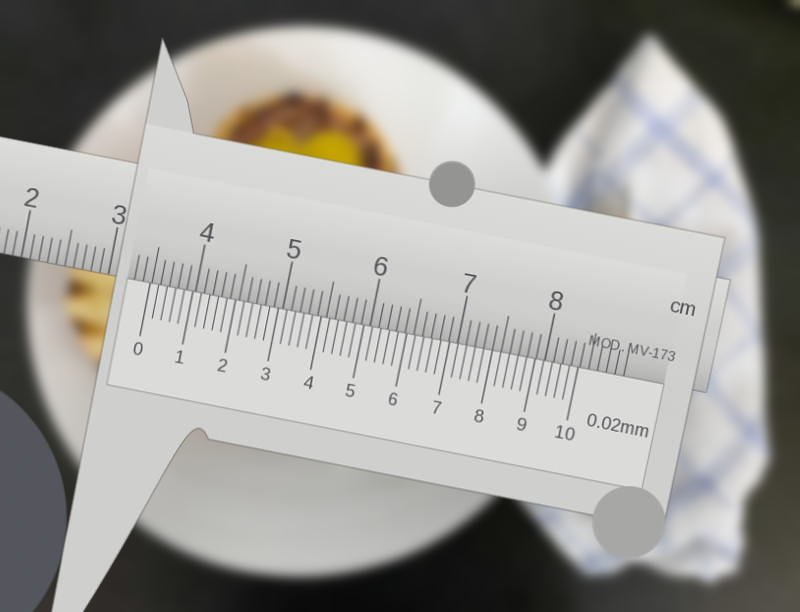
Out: 34.8
